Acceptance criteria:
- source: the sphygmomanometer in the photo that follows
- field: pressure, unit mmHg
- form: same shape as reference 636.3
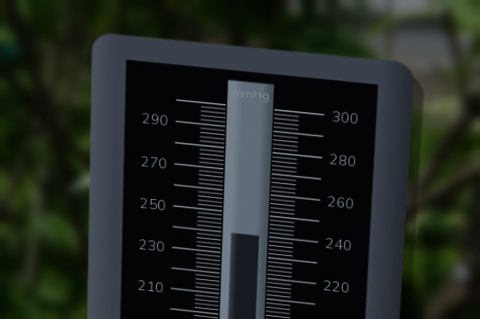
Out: 240
